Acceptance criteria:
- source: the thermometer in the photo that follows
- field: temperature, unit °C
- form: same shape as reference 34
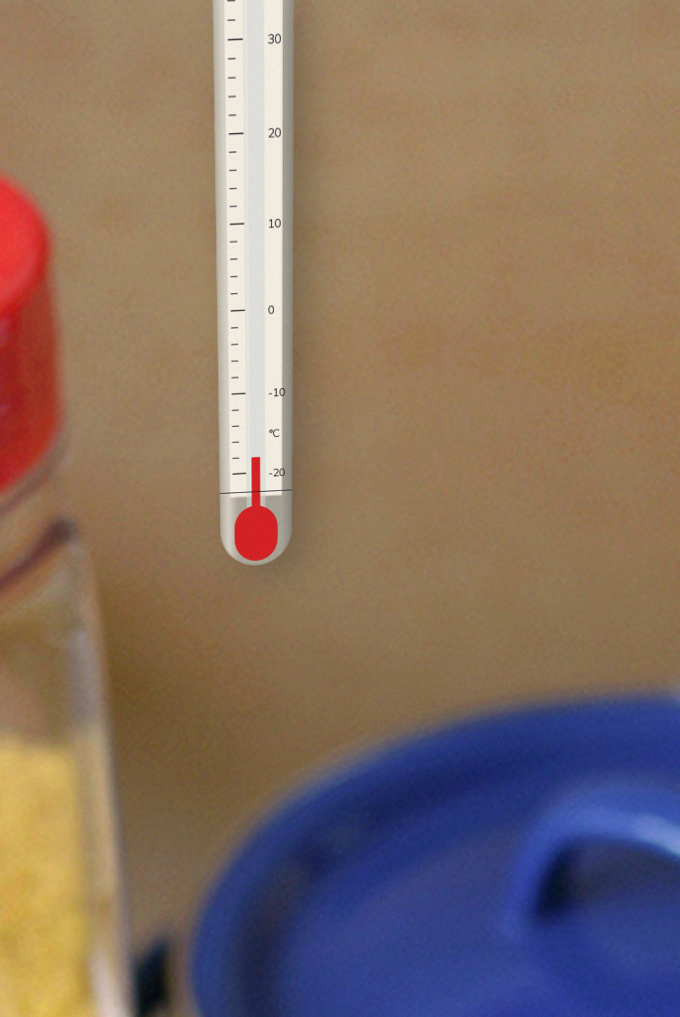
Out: -18
